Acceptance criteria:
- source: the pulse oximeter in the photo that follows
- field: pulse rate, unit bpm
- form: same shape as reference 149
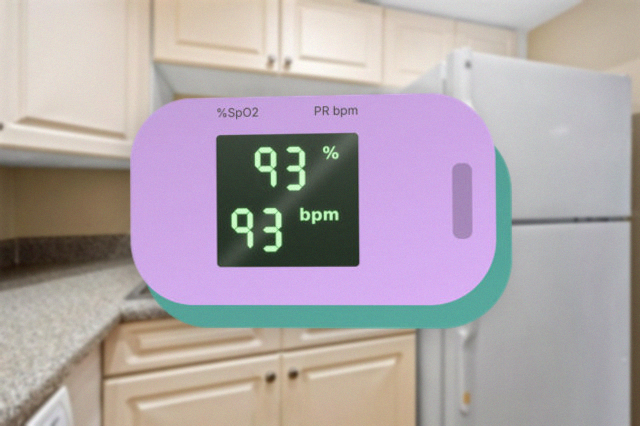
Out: 93
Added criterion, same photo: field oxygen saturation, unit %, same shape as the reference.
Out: 93
